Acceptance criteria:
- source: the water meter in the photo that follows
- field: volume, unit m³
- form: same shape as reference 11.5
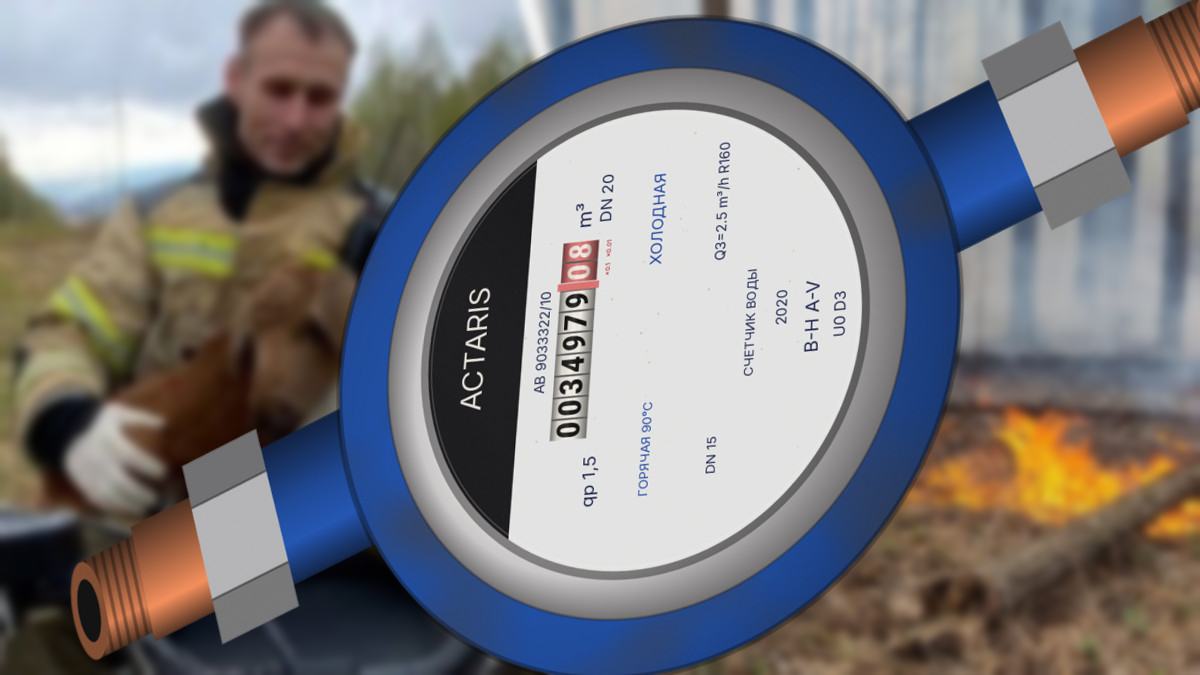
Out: 34979.08
